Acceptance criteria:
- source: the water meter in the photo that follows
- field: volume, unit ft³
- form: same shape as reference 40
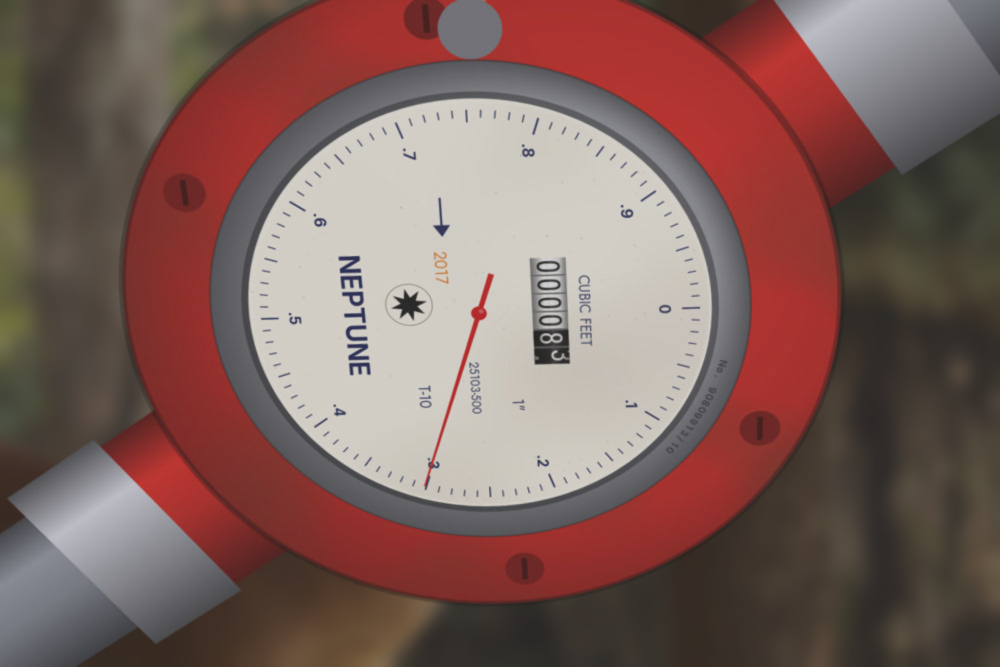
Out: 83.30
